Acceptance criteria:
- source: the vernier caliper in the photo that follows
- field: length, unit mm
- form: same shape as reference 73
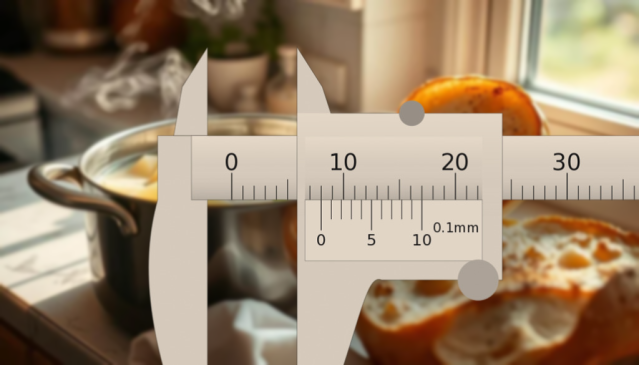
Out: 8.0
